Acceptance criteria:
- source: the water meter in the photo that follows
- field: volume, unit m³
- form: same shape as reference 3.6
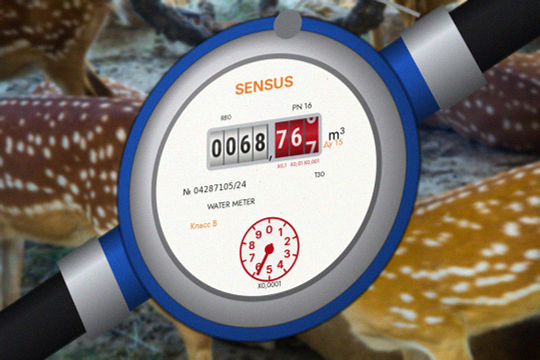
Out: 68.7665
